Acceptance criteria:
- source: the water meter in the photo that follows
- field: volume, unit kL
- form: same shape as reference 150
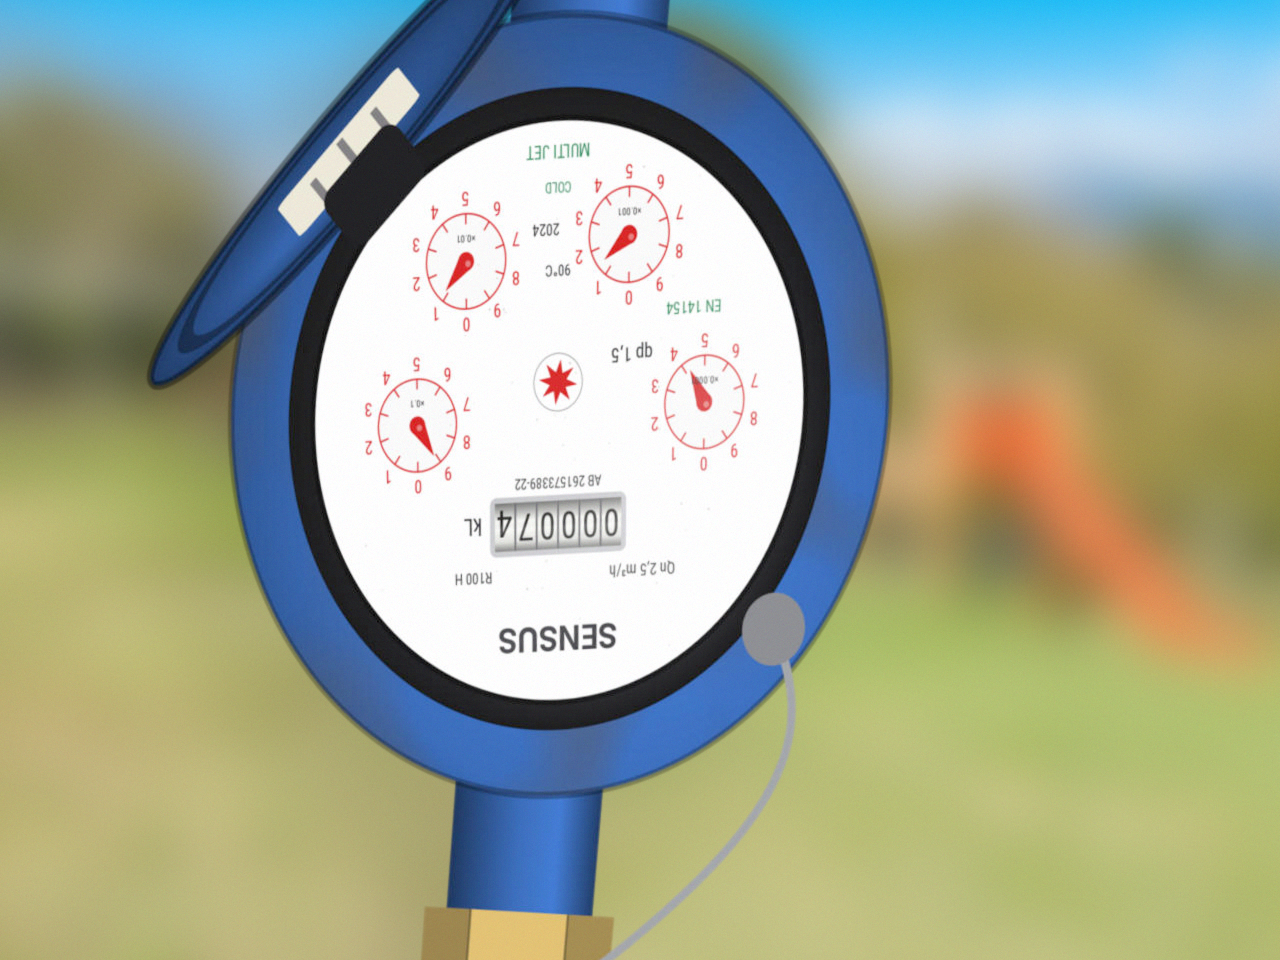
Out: 73.9114
